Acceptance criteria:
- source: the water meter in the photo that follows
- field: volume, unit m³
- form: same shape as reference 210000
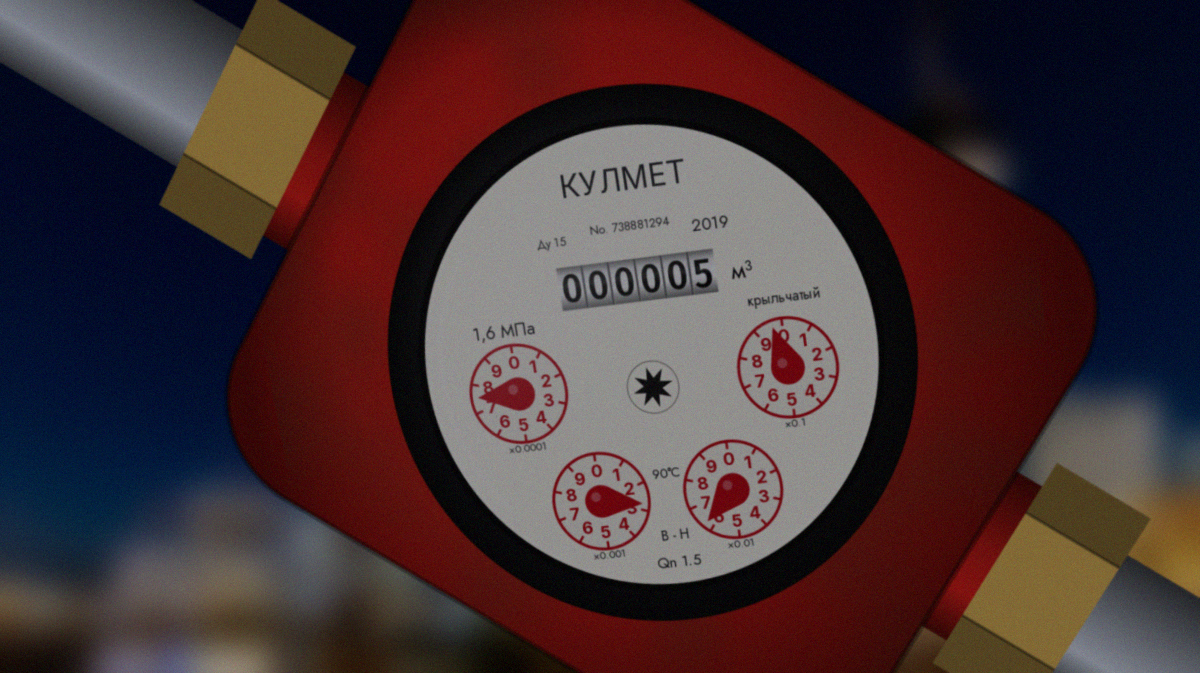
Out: 4.9627
